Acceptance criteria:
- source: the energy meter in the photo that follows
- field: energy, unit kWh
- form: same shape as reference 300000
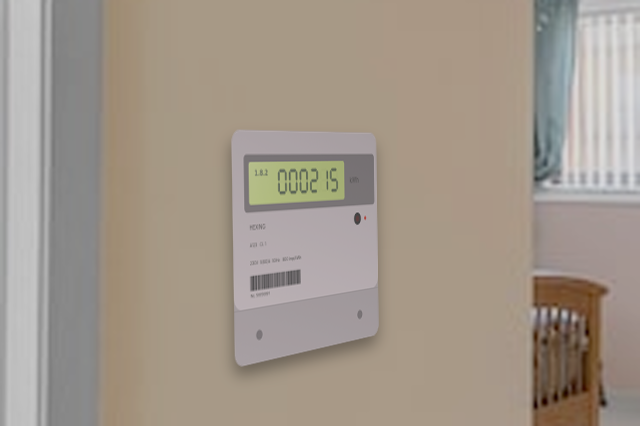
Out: 215
